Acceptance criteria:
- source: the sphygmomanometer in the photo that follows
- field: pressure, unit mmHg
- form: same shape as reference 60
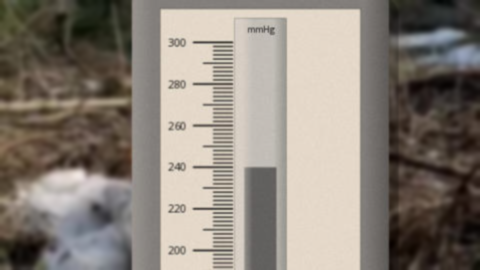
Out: 240
